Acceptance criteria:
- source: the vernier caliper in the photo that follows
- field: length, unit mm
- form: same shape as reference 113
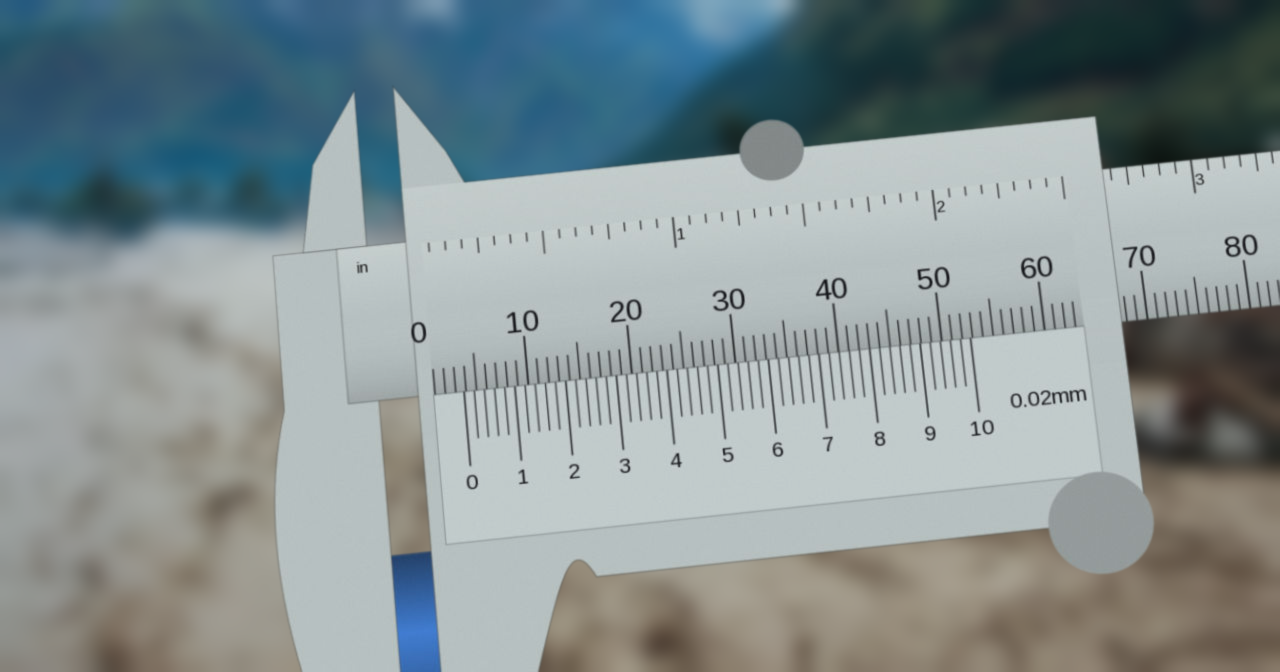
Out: 3.8
